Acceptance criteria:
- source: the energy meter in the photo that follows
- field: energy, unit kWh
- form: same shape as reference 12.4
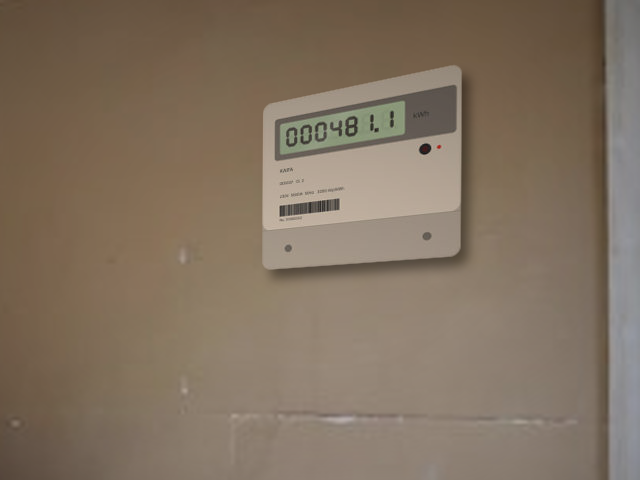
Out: 481.1
